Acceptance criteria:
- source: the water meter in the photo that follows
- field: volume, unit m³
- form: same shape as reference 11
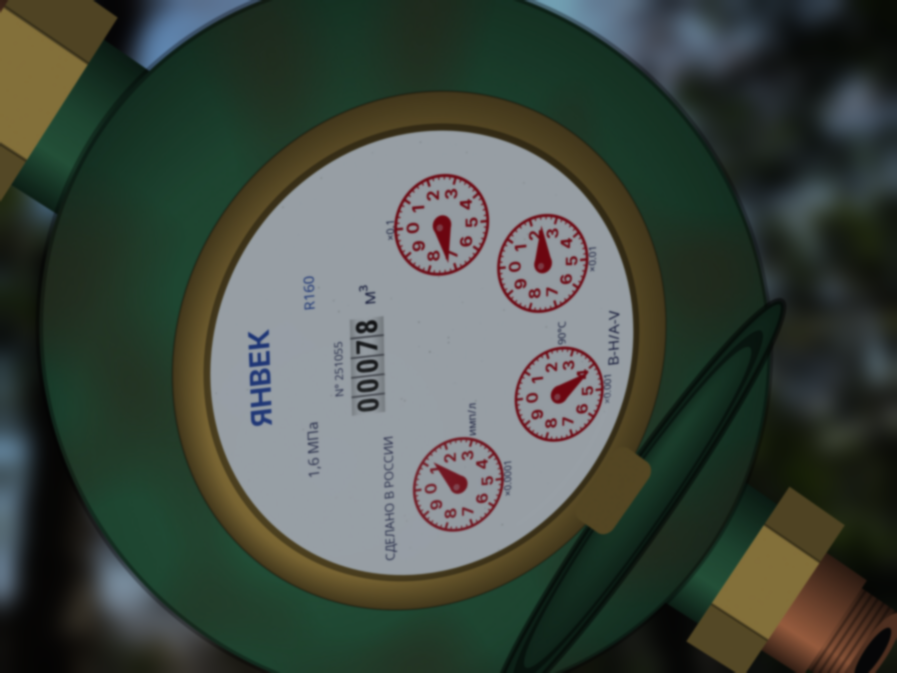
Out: 78.7241
